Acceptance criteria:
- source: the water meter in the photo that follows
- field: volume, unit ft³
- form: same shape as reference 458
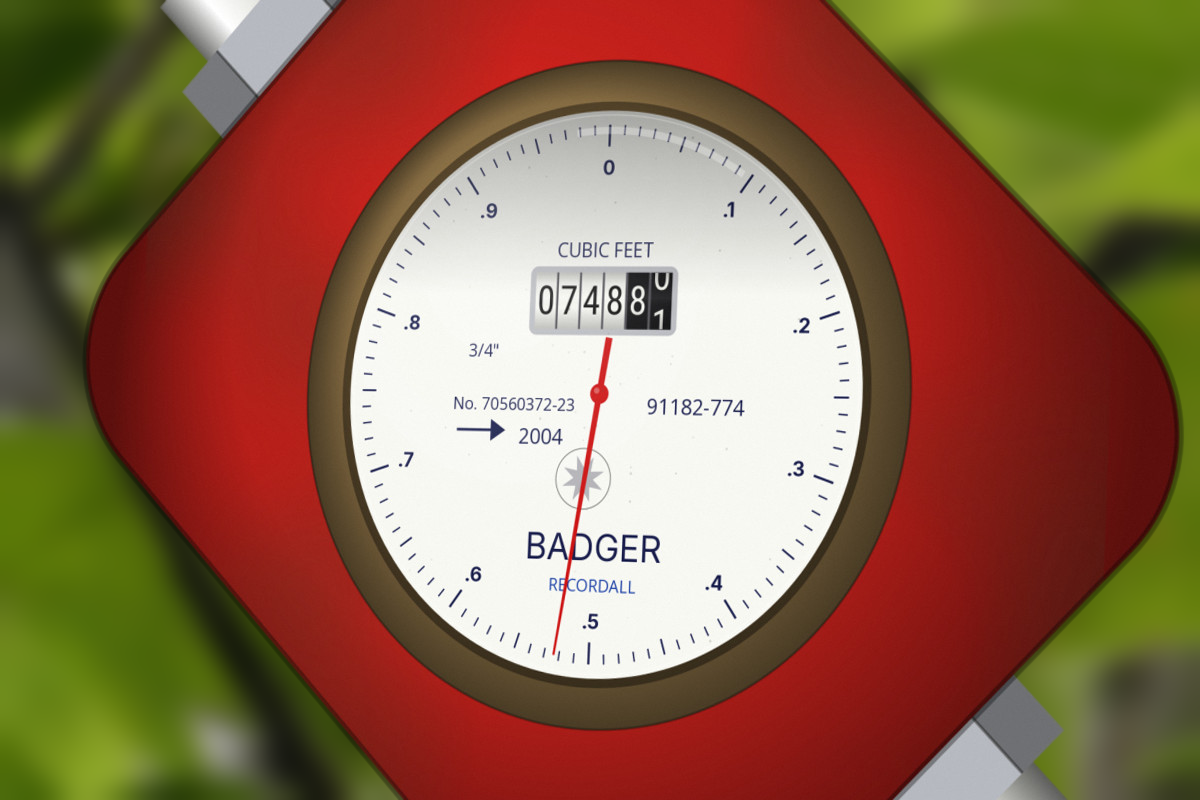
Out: 74880.52
